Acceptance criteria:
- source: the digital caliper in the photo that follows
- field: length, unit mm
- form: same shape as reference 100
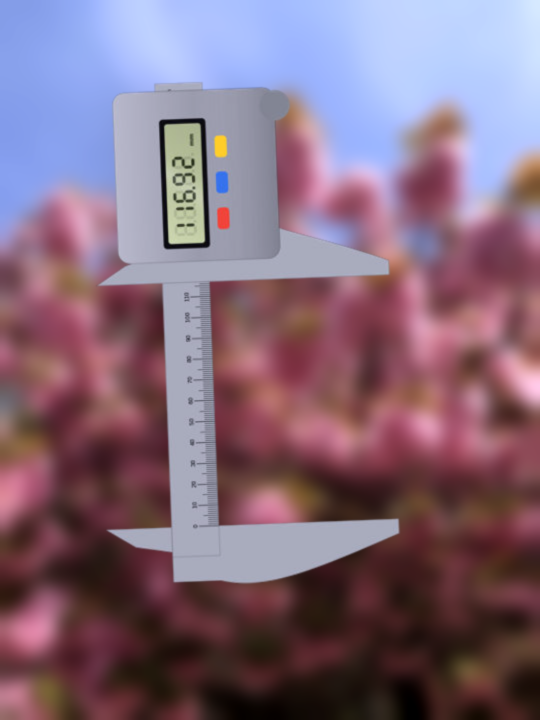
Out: 116.92
